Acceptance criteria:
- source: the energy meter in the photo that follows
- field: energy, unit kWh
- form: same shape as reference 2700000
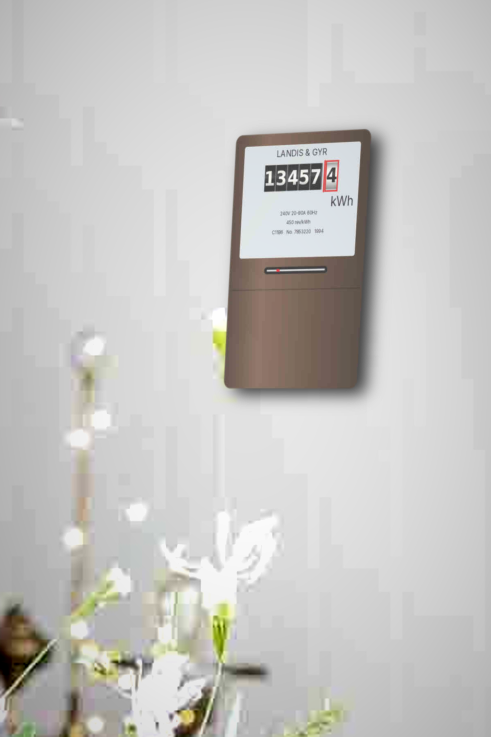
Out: 13457.4
